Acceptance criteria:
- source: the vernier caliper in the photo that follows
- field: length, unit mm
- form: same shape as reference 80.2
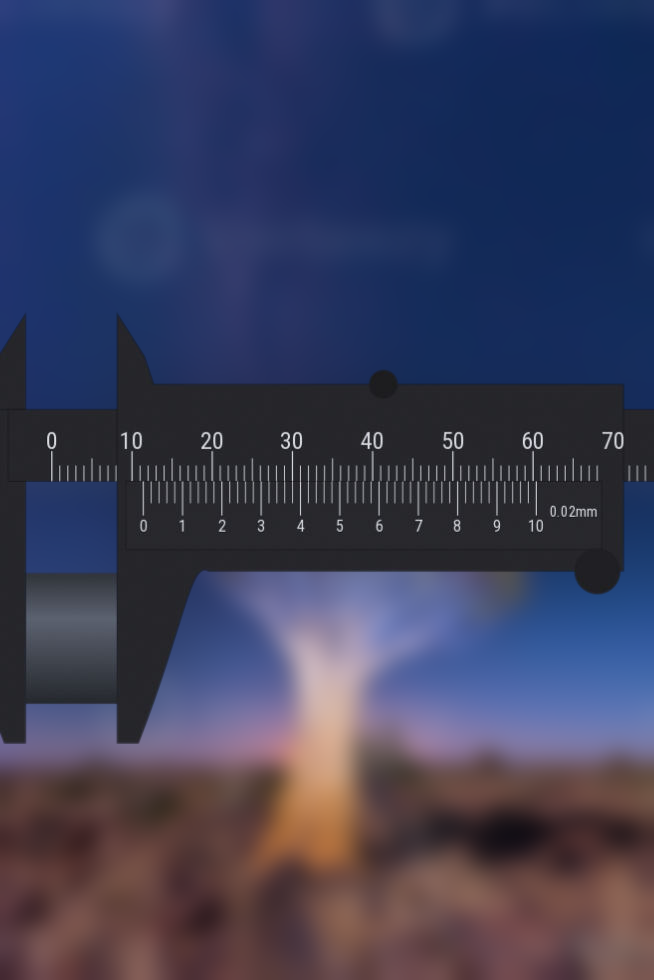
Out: 11.4
